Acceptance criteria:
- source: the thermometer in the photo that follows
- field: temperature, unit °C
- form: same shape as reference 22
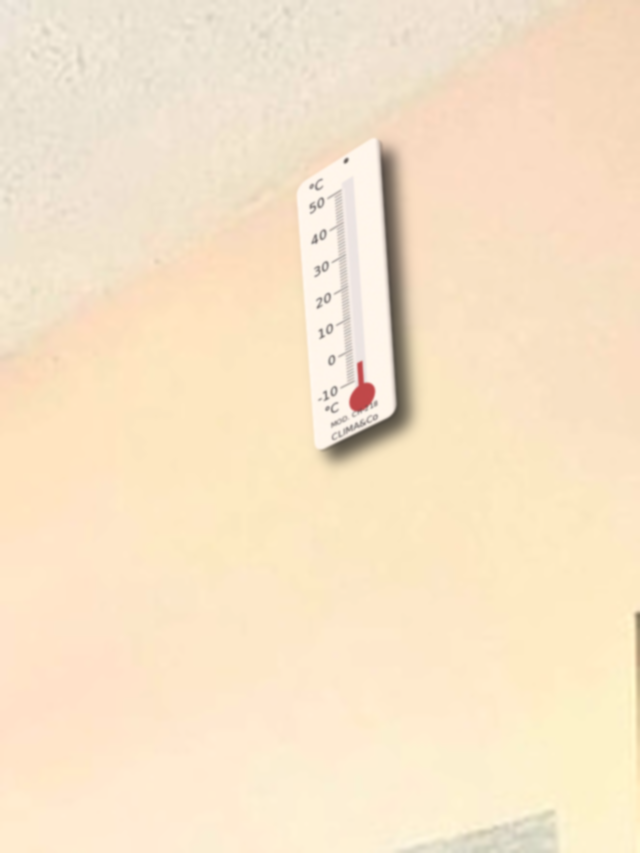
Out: -5
